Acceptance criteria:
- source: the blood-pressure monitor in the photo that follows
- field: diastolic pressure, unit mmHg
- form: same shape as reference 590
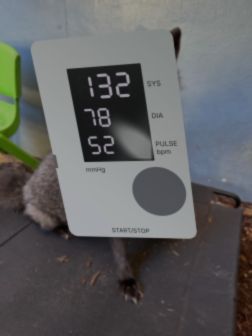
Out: 78
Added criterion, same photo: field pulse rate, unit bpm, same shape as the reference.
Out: 52
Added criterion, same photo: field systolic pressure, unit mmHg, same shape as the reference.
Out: 132
